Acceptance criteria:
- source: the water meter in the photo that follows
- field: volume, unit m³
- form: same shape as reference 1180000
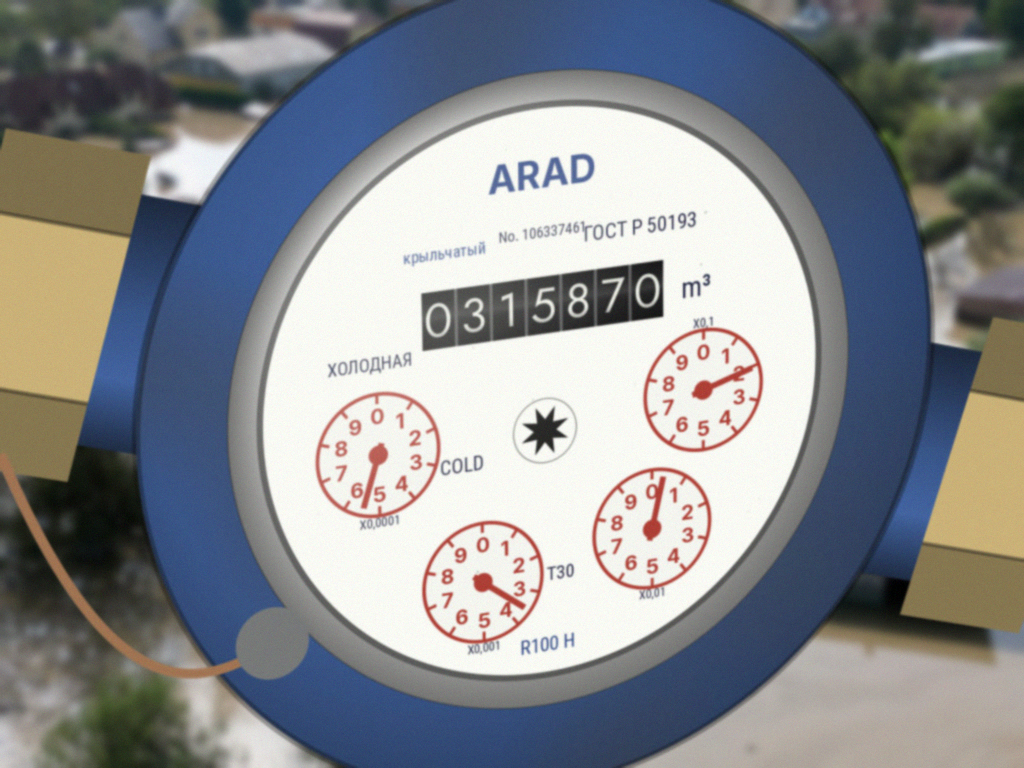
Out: 315870.2035
